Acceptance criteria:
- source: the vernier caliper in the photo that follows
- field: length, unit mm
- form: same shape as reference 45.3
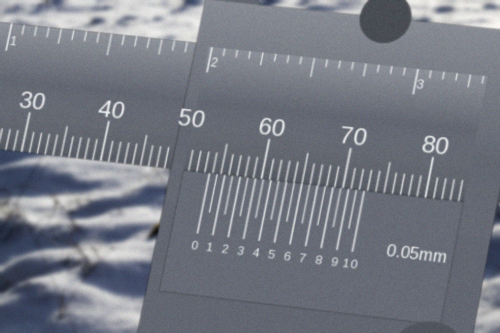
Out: 53.6
